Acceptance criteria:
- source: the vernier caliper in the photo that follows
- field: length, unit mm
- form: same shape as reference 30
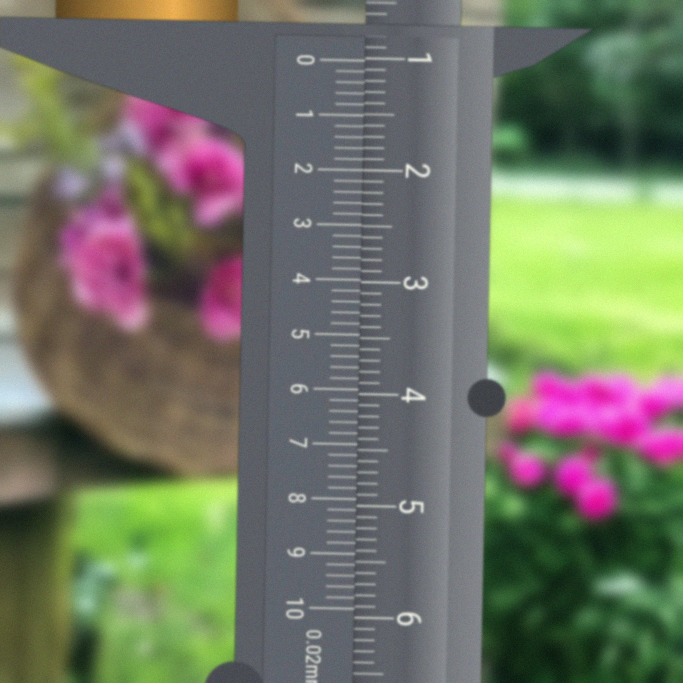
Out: 10.2
